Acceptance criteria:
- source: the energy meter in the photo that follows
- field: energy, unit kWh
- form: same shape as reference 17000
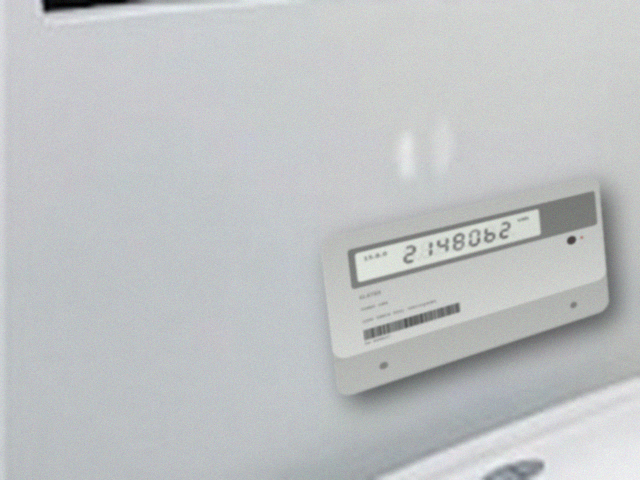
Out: 2148062
